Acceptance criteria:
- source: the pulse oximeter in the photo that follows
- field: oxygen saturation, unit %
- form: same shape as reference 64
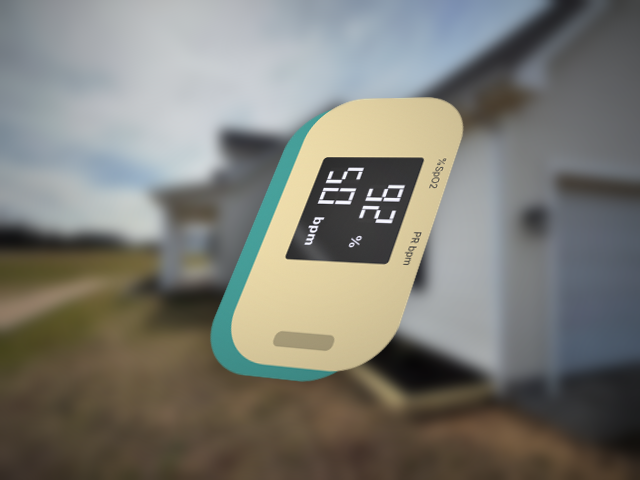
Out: 92
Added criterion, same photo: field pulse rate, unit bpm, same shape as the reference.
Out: 50
